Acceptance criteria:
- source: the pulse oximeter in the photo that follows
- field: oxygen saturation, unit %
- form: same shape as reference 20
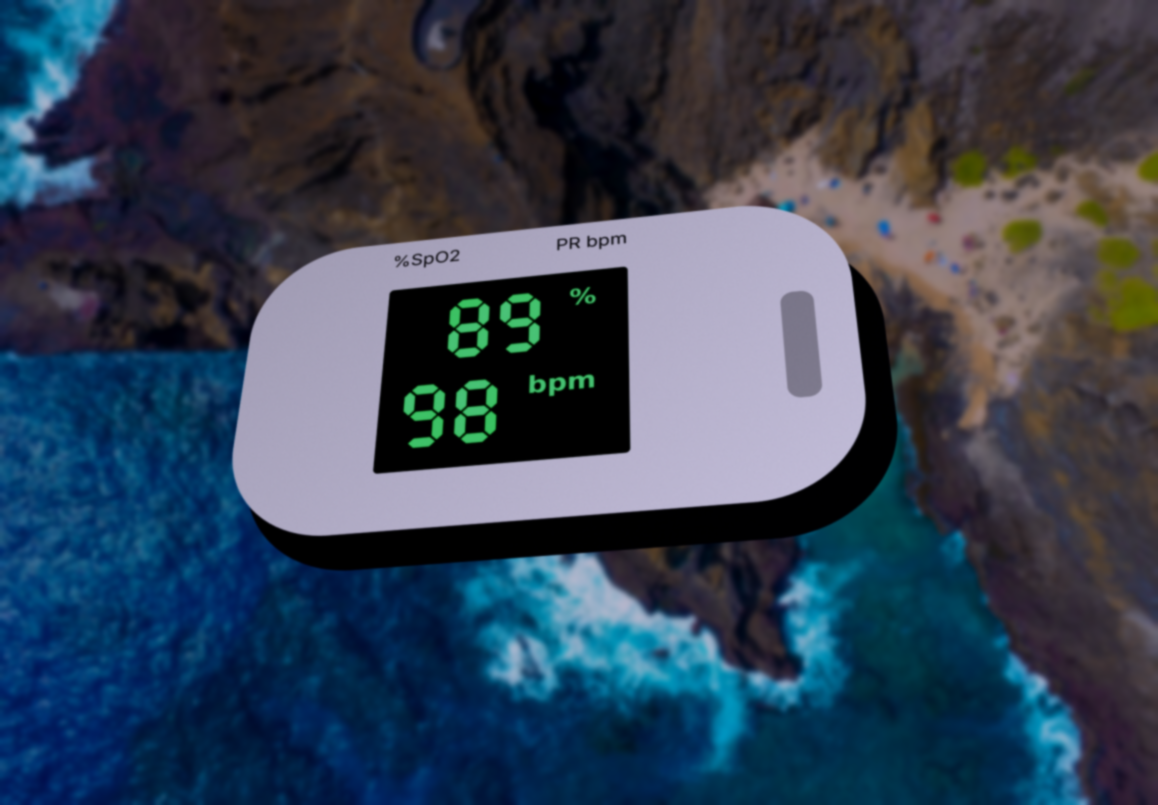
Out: 89
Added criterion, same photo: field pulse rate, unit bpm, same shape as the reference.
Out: 98
